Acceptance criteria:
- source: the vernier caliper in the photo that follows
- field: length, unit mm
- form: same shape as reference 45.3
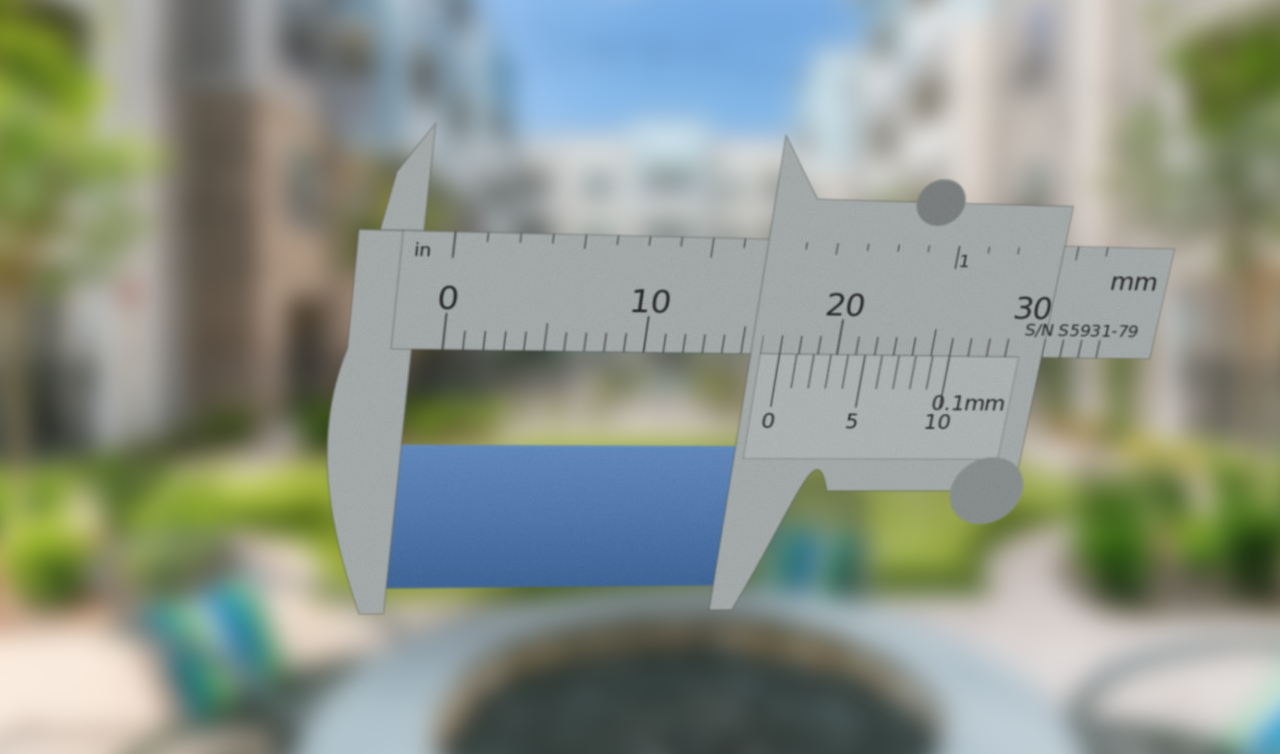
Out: 17.0
